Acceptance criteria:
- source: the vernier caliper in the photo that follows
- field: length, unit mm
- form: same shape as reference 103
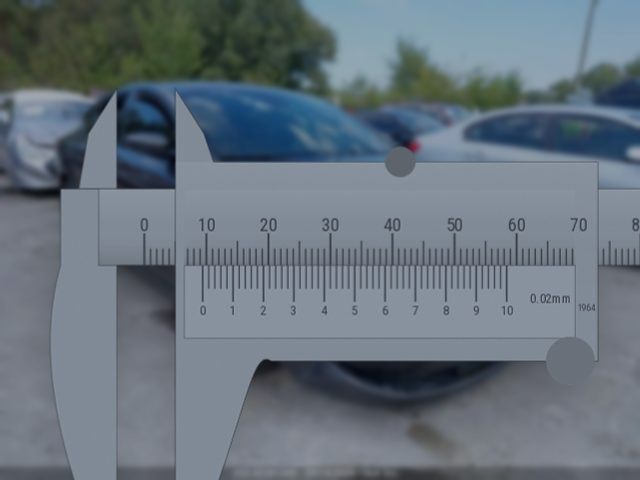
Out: 9.4
